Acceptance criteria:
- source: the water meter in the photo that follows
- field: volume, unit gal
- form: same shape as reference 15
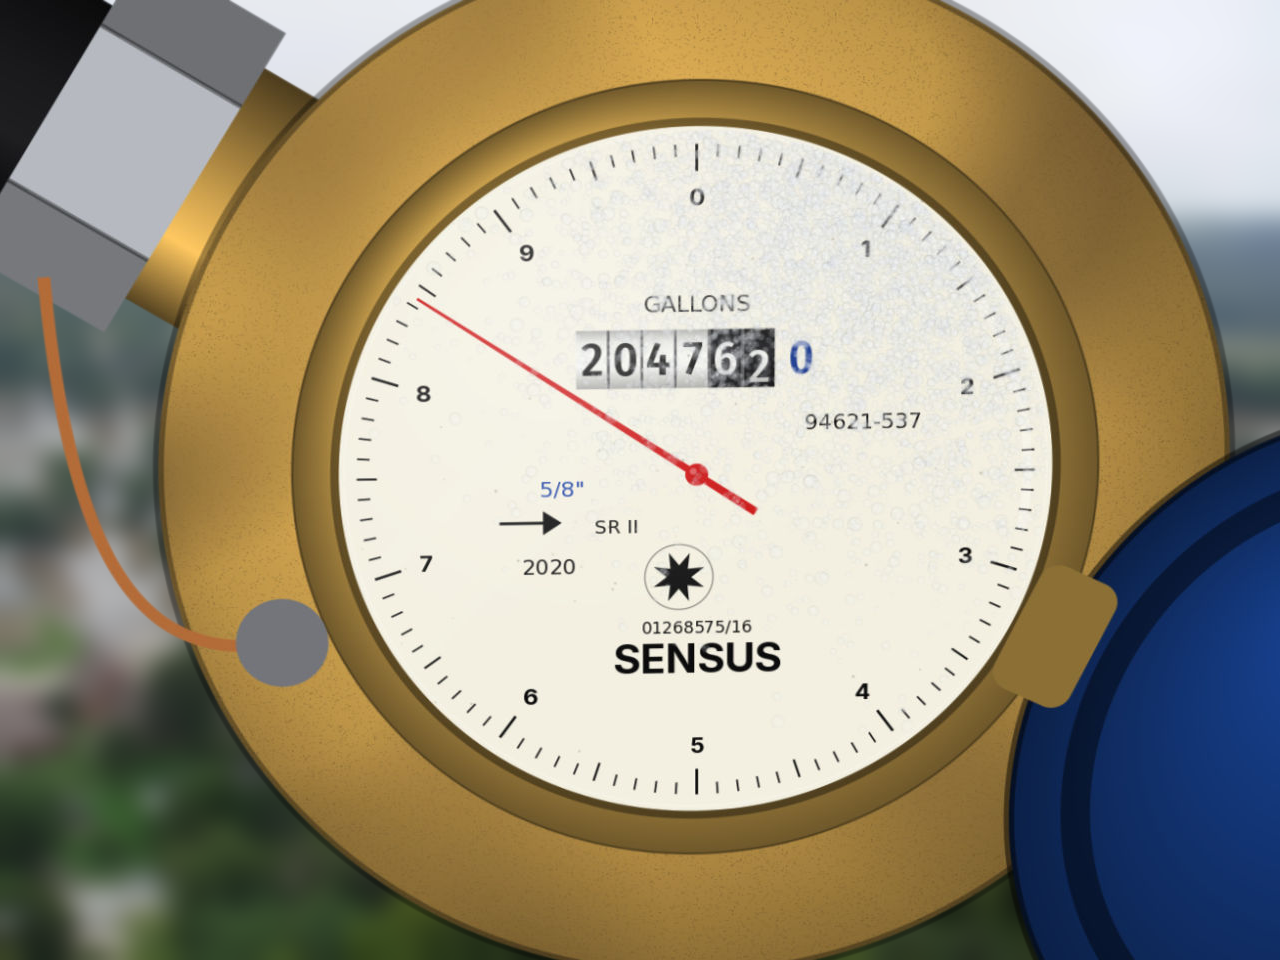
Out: 2047618.4
